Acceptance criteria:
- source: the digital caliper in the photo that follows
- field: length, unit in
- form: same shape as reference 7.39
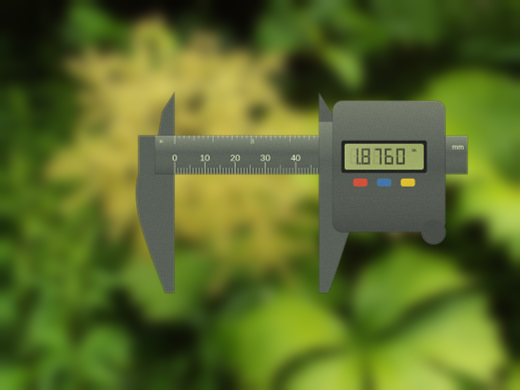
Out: 1.8760
